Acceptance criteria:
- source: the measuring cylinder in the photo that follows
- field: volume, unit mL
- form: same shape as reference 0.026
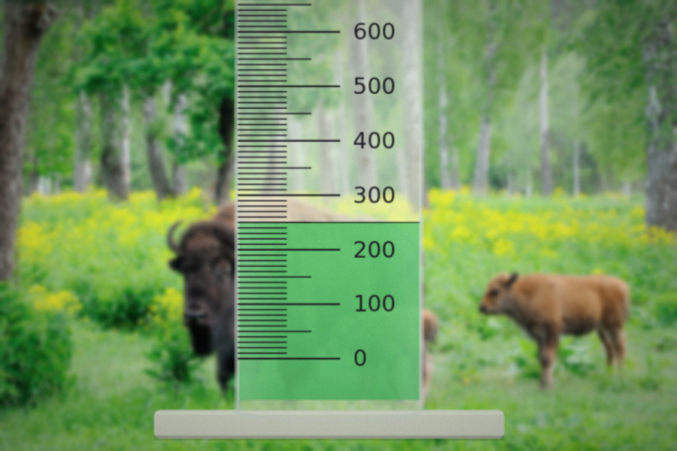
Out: 250
